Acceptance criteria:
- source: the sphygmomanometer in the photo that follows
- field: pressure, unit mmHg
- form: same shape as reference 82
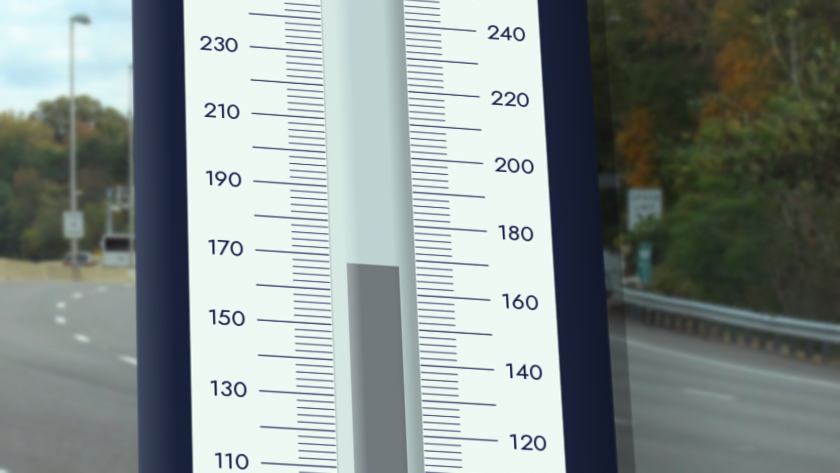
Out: 168
